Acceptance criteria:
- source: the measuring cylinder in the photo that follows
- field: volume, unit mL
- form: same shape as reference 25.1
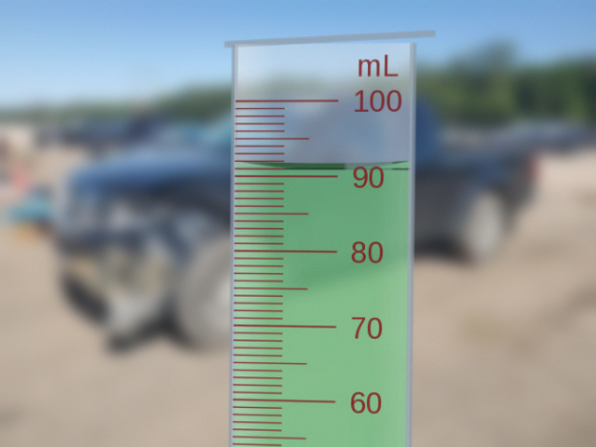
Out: 91
